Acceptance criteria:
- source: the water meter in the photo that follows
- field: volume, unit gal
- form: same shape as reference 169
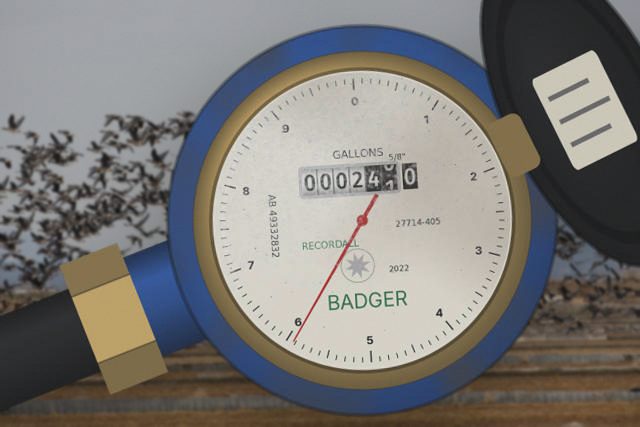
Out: 2405.9
